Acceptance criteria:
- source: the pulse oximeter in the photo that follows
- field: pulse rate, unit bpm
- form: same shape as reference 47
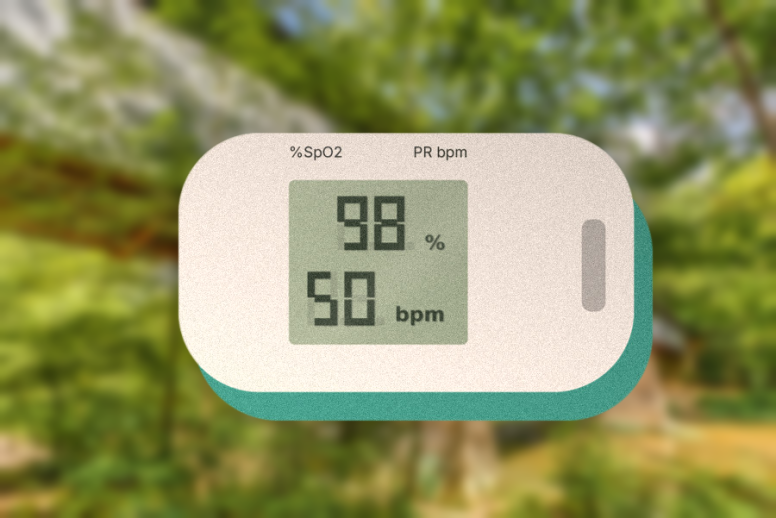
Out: 50
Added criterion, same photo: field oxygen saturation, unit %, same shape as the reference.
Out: 98
